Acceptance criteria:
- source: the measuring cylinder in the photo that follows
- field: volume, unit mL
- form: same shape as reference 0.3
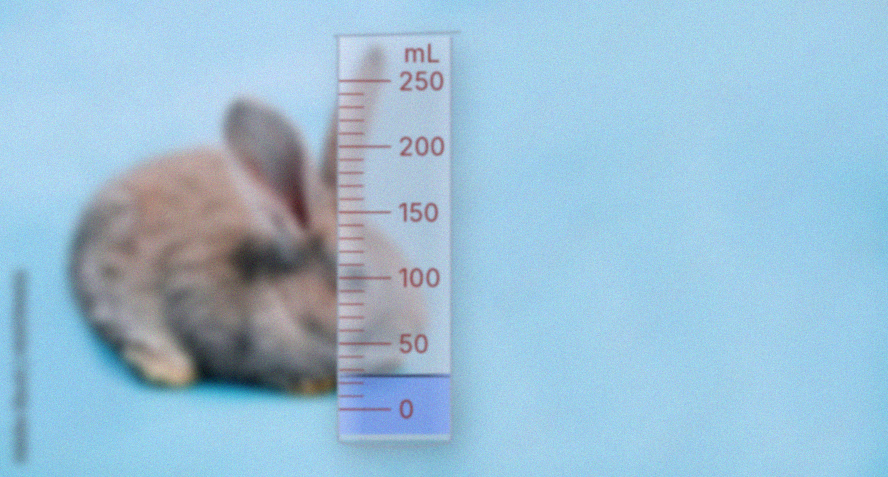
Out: 25
